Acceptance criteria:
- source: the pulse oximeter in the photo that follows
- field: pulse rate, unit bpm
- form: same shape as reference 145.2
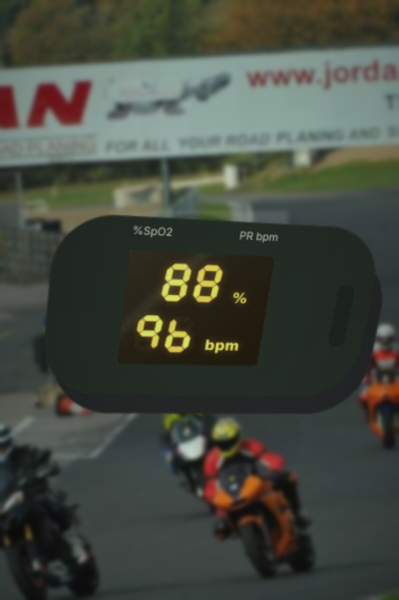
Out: 96
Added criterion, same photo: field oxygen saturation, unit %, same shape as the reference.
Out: 88
